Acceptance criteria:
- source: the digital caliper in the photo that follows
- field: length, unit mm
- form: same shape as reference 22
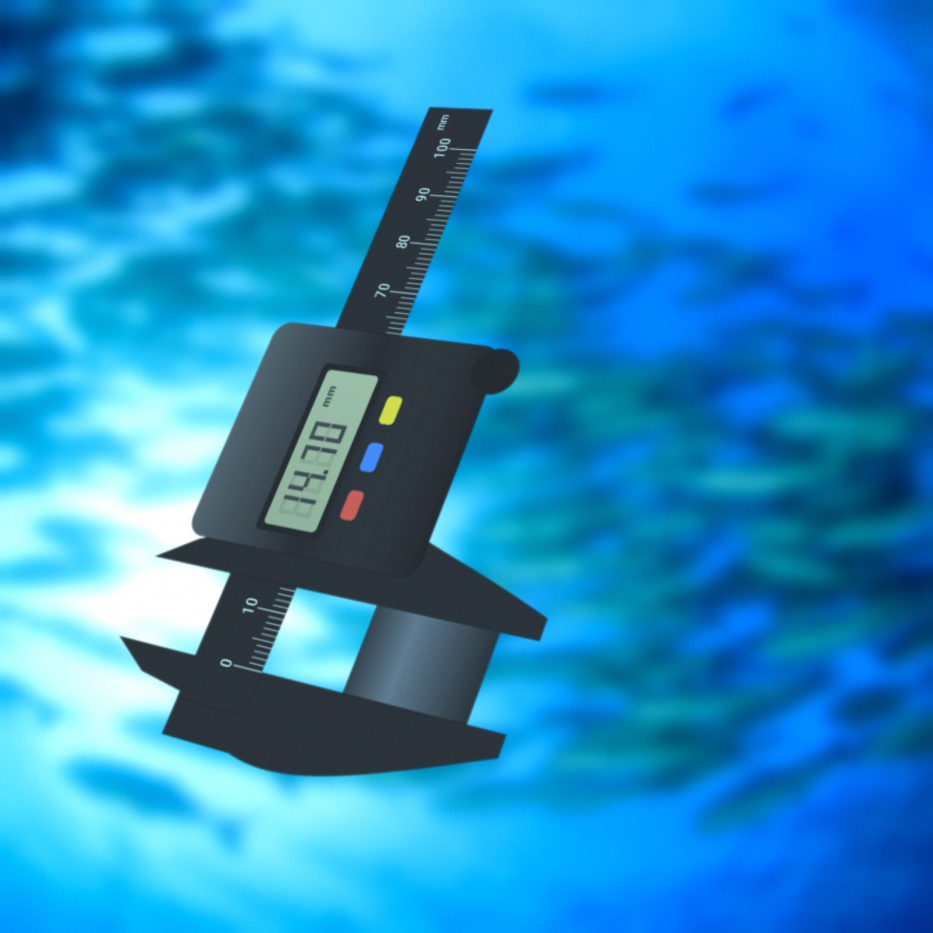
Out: 14.70
